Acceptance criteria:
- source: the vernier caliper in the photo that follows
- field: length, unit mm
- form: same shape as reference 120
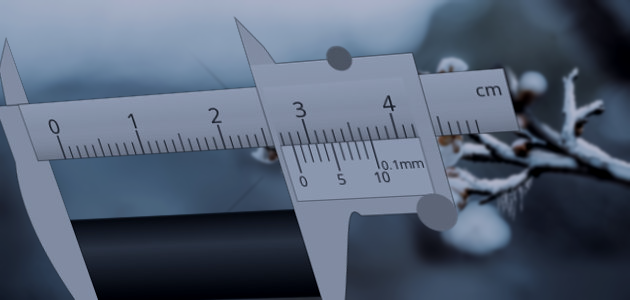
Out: 28.0
